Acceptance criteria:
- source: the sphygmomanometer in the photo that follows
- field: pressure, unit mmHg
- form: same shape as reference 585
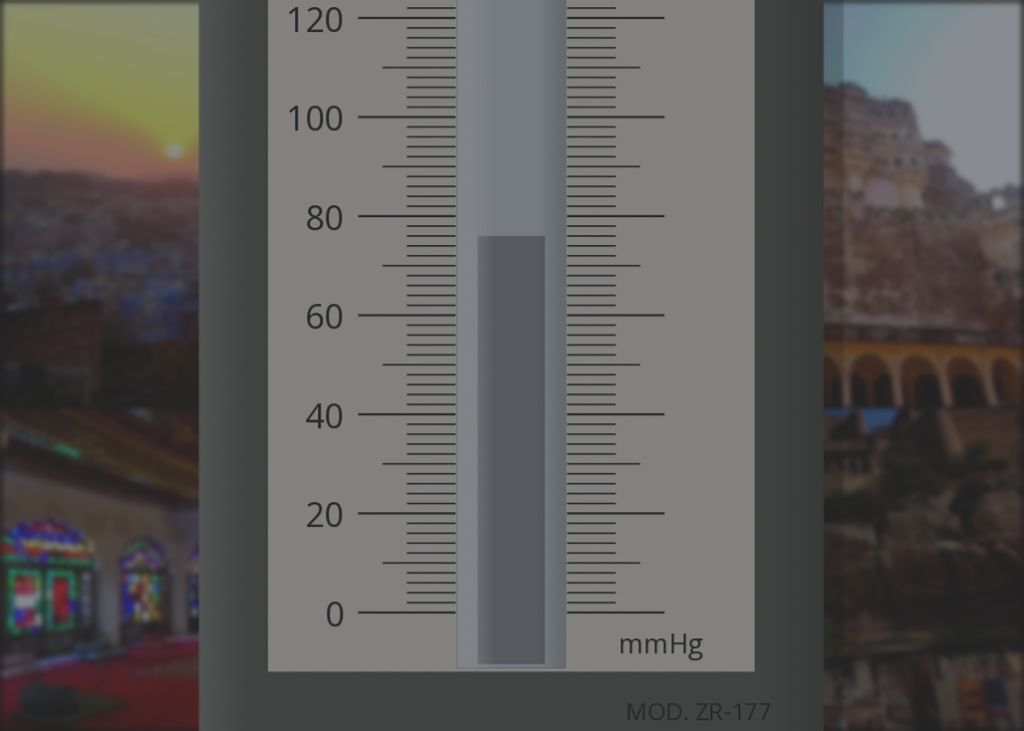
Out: 76
